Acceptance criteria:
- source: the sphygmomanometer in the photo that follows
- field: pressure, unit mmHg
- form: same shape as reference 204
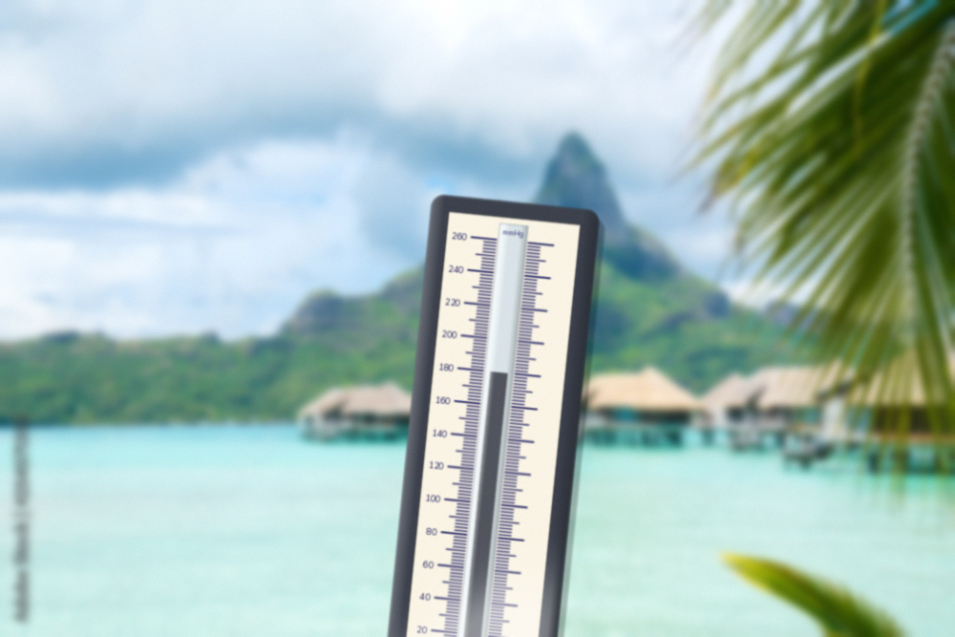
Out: 180
